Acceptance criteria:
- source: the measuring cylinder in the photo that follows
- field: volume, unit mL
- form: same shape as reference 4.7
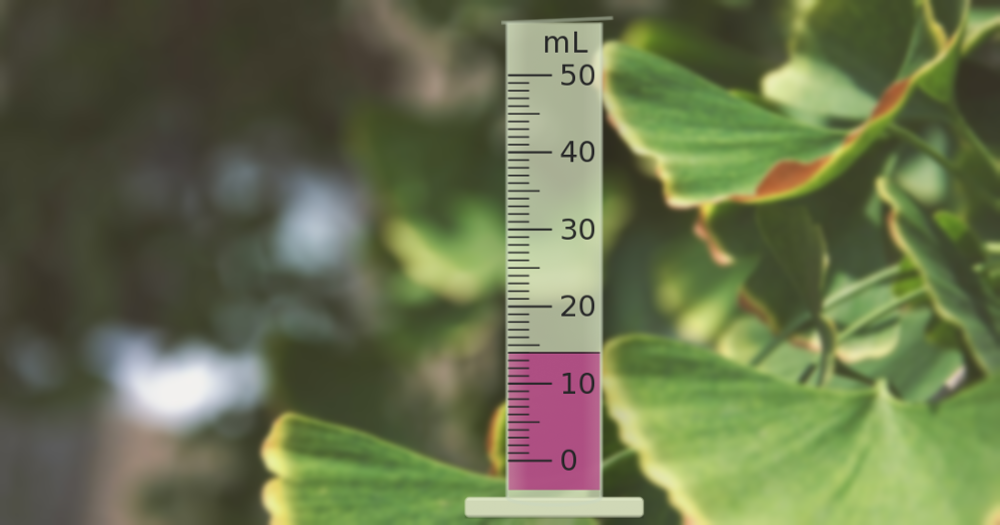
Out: 14
